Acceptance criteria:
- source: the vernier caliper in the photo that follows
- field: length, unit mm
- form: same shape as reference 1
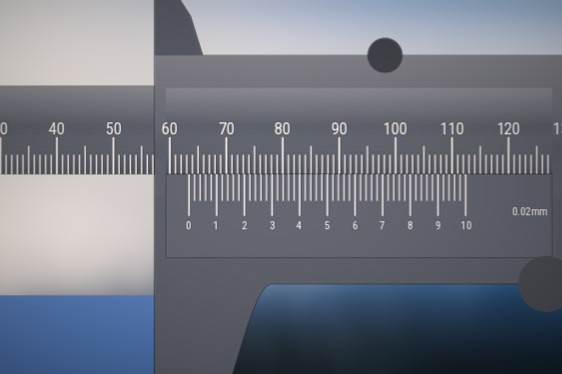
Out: 63.4
